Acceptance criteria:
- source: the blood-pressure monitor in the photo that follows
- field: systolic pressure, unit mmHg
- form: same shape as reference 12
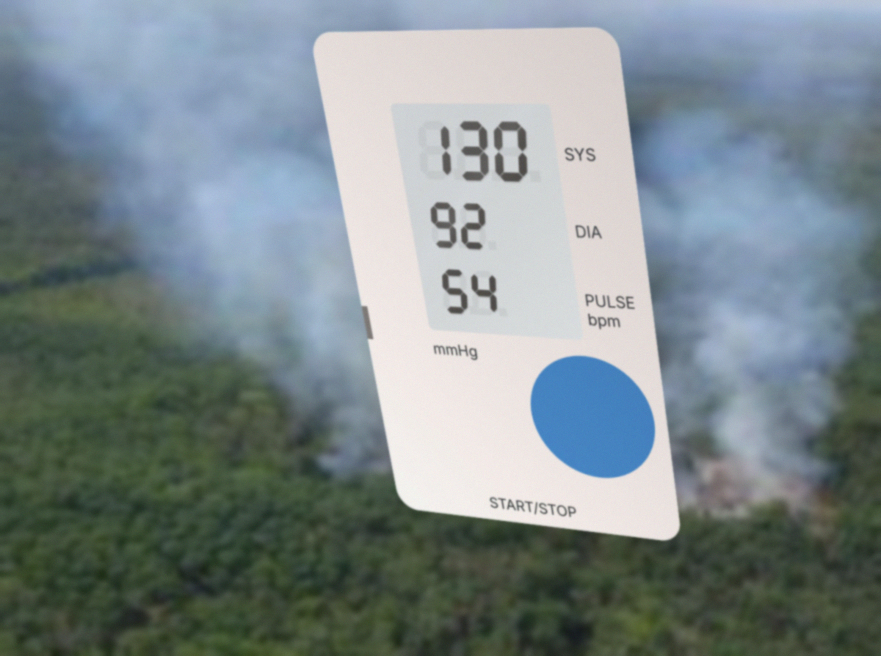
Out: 130
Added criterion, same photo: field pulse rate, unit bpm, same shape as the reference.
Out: 54
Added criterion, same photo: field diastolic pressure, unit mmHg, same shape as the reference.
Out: 92
